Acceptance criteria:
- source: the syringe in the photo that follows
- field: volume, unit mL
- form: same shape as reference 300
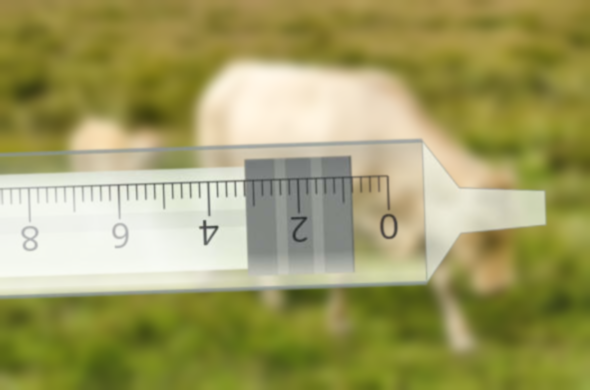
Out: 0.8
